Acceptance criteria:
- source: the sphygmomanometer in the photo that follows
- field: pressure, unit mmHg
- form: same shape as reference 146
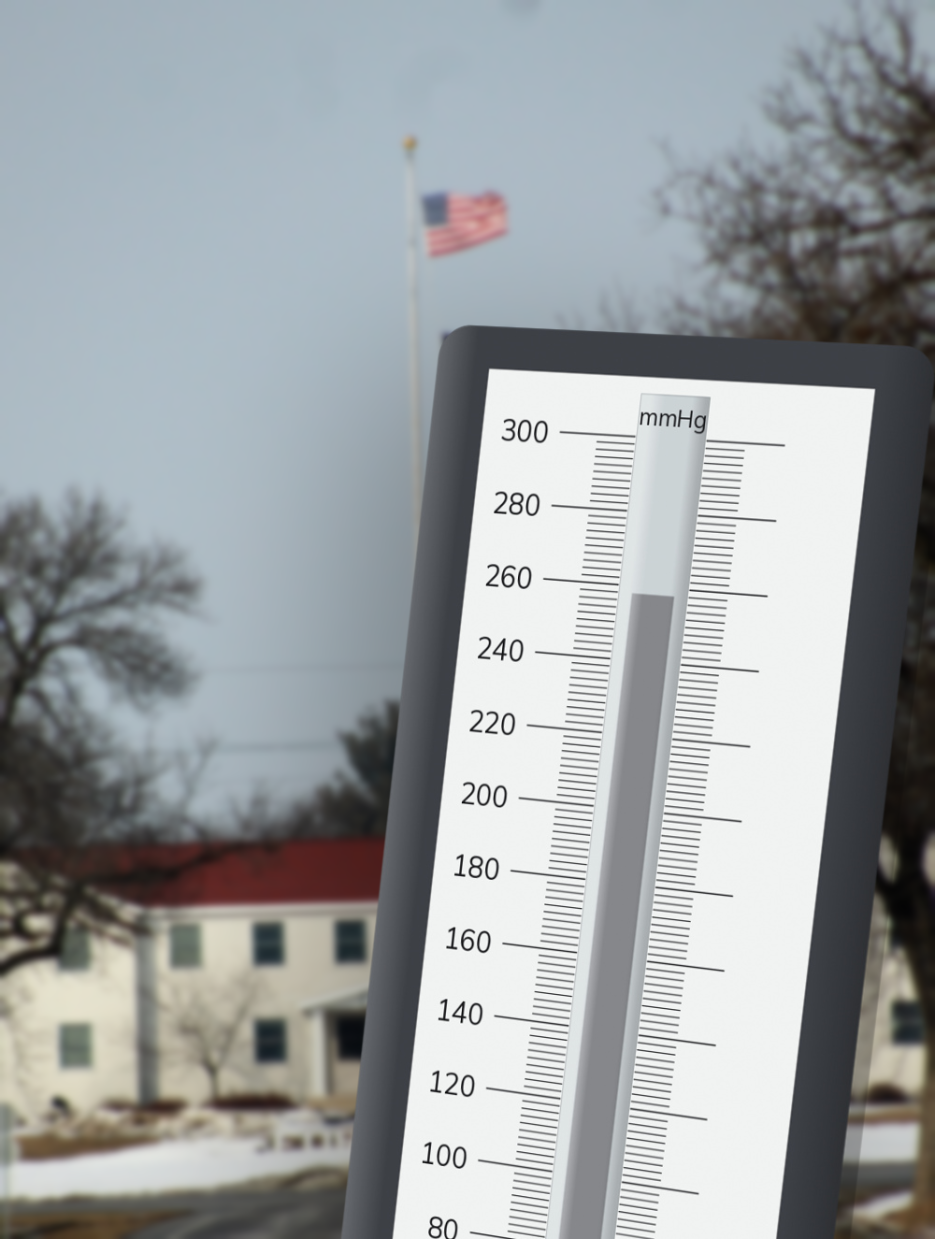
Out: 258
